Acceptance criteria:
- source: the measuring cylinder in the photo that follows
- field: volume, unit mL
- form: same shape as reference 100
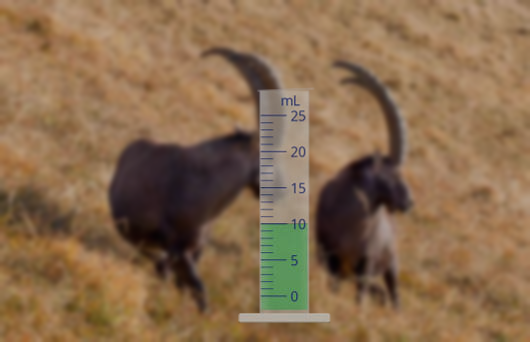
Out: 10
